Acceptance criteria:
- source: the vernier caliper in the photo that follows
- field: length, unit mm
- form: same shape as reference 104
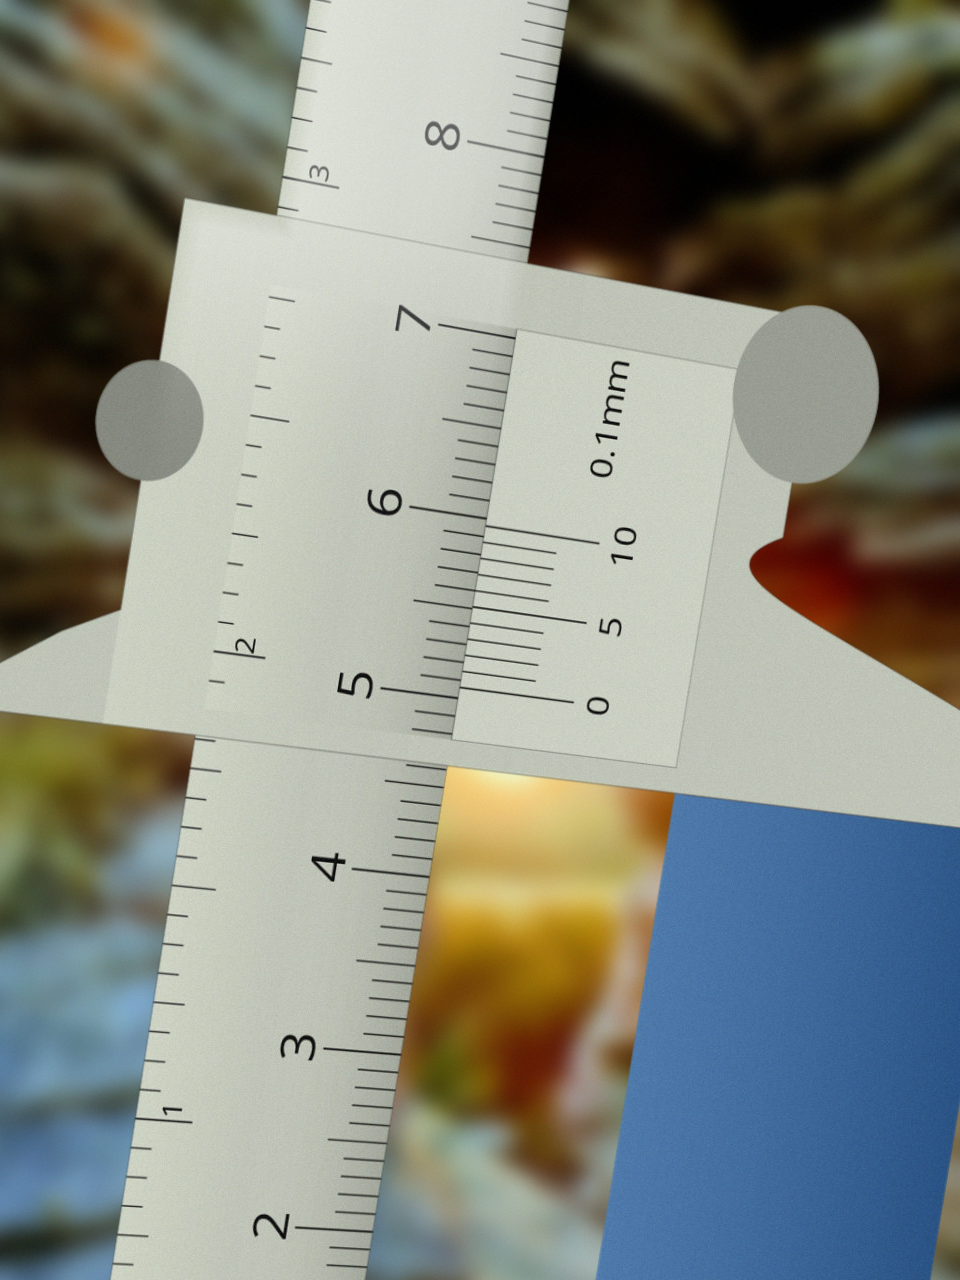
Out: 50.6
